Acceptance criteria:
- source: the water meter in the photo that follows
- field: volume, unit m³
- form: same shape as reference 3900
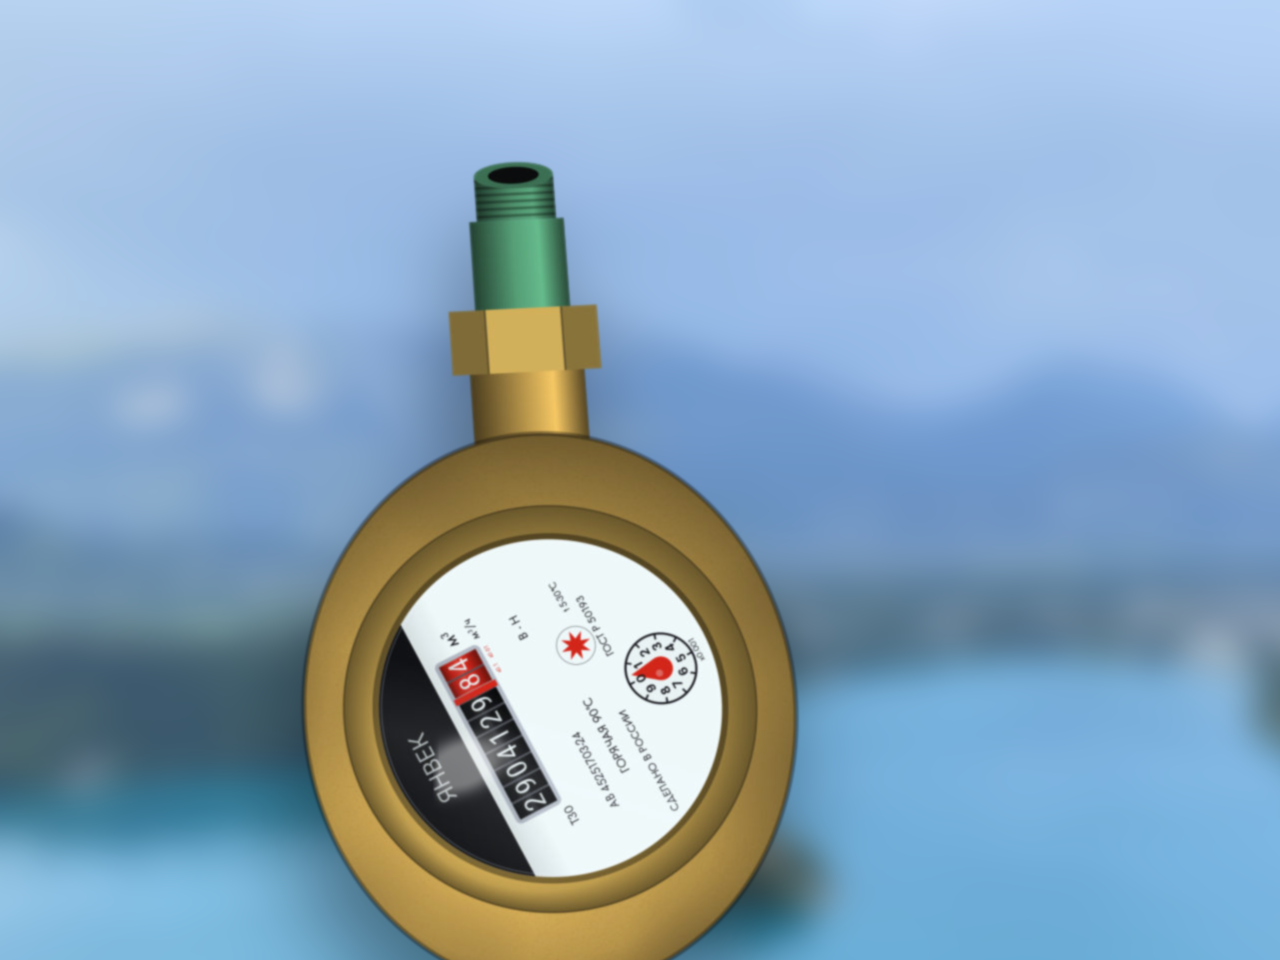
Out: 2904129.840
